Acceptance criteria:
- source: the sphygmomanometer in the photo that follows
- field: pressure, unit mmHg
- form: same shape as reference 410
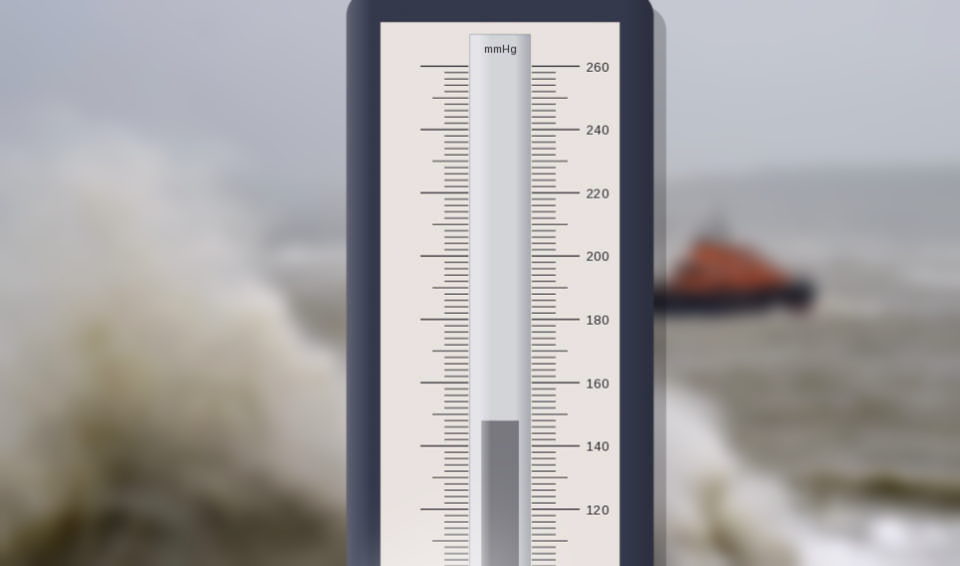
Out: 148
